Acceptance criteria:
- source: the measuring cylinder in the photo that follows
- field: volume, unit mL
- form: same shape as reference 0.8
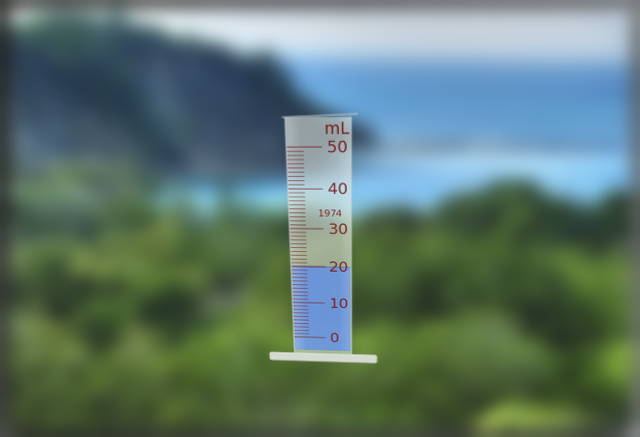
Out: 20
